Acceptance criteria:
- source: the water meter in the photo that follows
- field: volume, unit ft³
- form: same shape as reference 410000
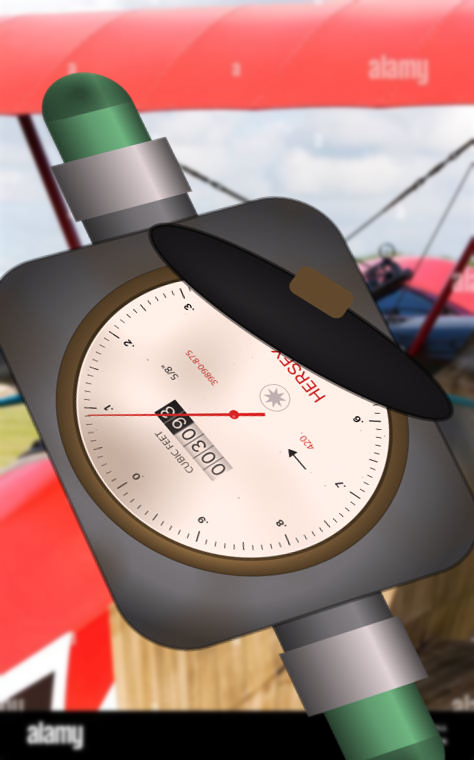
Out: 3093.09
